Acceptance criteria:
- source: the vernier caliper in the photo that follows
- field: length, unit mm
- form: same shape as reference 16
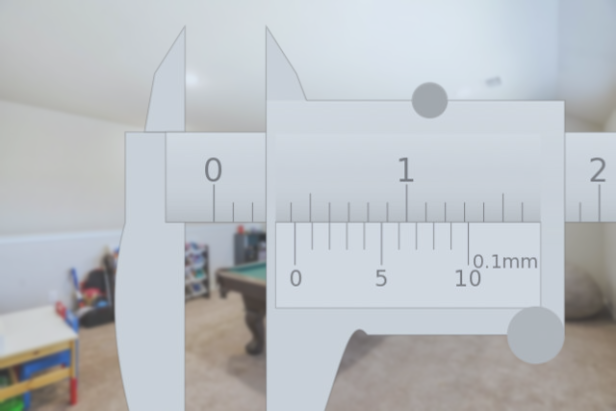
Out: 4.2
